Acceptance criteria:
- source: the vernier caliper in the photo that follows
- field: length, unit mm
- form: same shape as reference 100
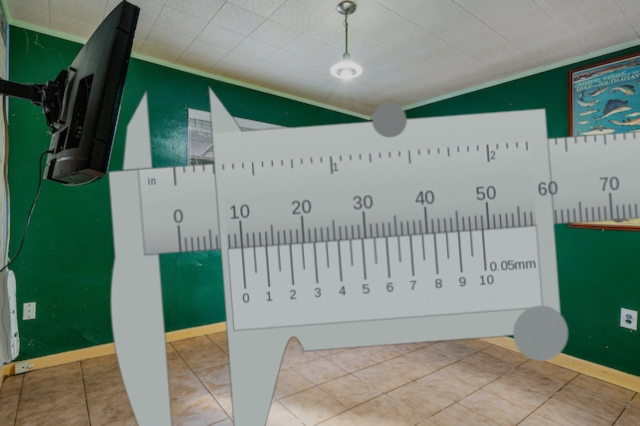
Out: 10.0
